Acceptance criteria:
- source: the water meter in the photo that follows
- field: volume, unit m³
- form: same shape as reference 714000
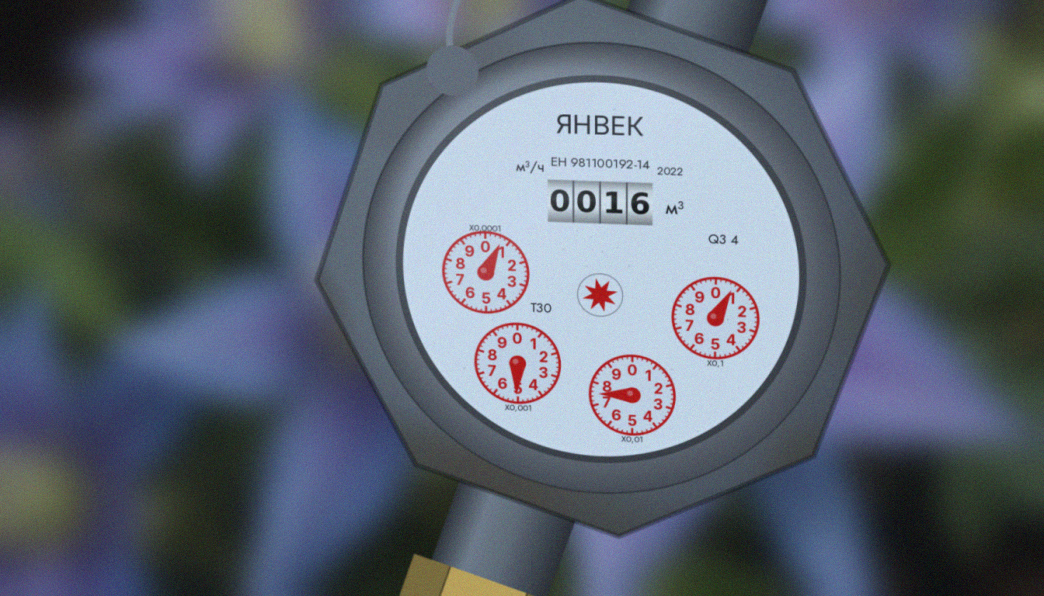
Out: 16.0750
